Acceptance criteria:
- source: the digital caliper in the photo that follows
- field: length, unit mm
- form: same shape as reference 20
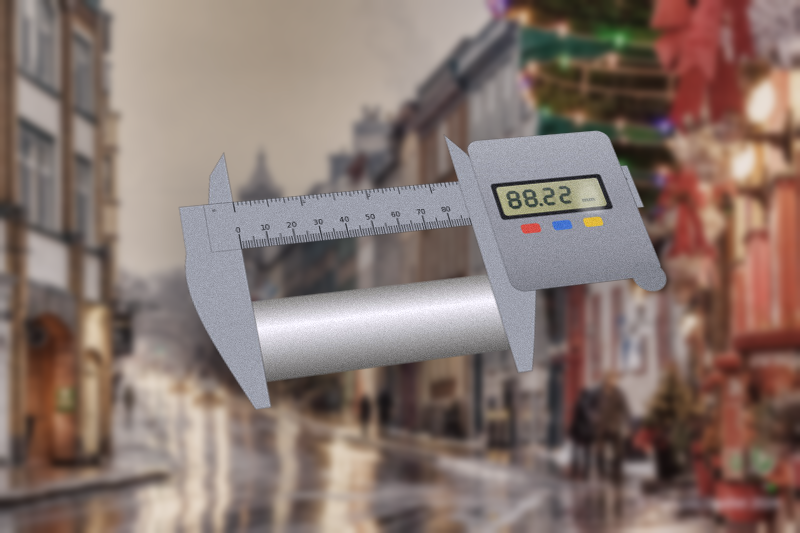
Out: 88.22
